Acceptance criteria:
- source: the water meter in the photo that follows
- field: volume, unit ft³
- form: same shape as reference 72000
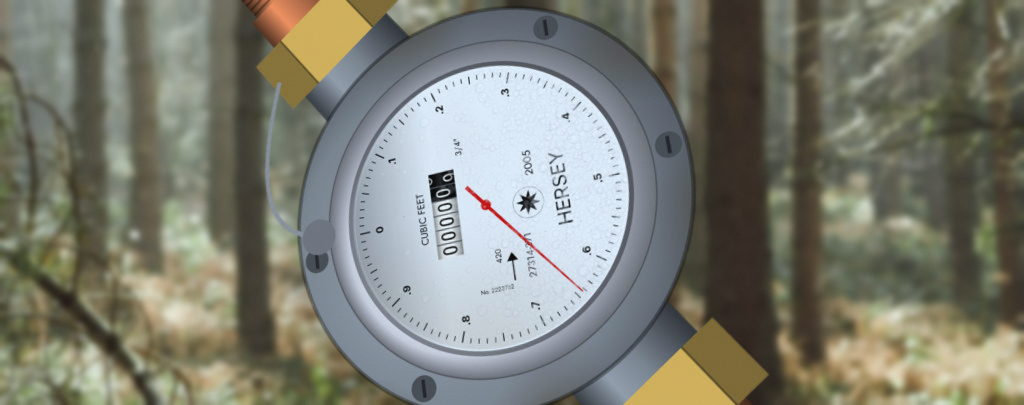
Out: 8.64
